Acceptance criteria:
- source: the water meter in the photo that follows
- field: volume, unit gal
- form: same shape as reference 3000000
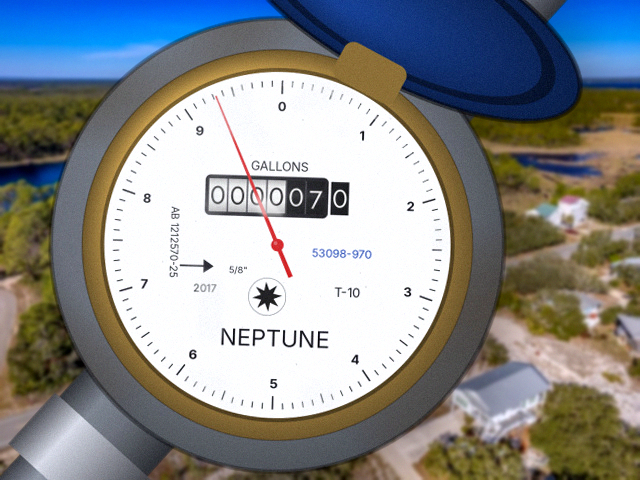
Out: 69.3
